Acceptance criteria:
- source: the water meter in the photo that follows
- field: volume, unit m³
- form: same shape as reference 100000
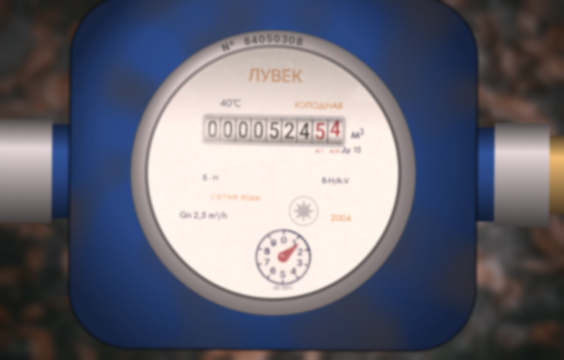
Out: 524.541
